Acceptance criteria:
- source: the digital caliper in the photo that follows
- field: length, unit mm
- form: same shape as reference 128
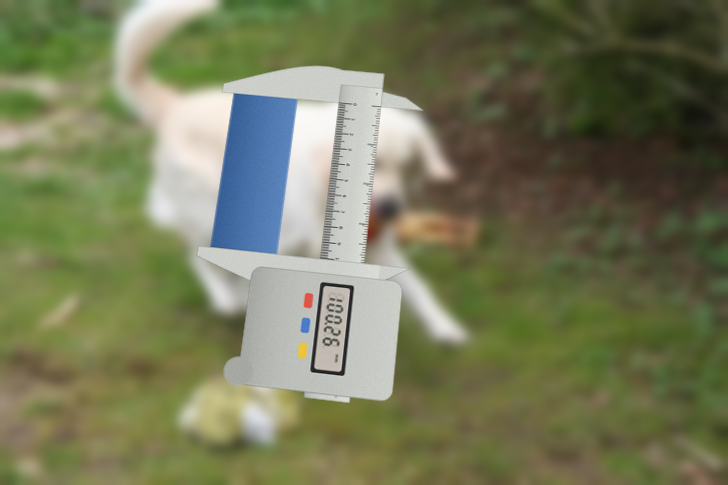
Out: 100.26
